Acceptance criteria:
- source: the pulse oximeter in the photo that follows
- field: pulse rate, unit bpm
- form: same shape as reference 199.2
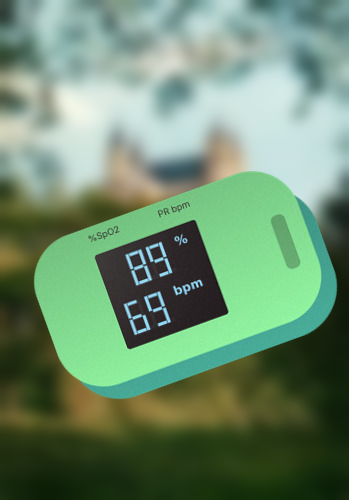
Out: 69
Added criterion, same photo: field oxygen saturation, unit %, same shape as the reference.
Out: 89
